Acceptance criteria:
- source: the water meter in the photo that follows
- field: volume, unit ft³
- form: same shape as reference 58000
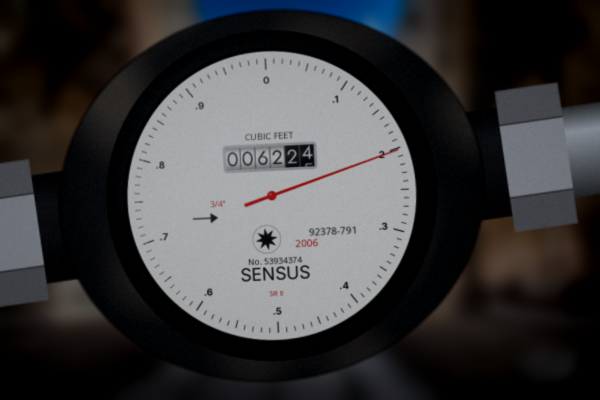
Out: 6224.20
